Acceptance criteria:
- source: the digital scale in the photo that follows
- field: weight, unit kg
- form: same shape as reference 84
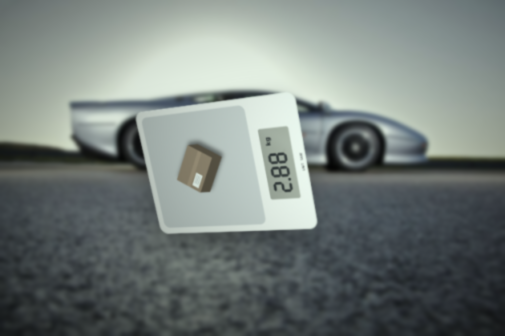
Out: 2.88
